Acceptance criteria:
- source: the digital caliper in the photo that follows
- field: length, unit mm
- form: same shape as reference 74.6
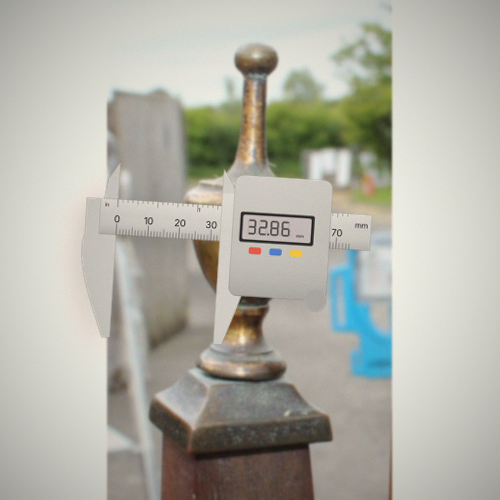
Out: 32.86
